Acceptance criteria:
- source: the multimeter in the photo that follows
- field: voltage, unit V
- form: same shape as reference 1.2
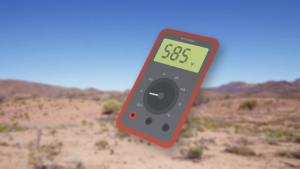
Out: 585
